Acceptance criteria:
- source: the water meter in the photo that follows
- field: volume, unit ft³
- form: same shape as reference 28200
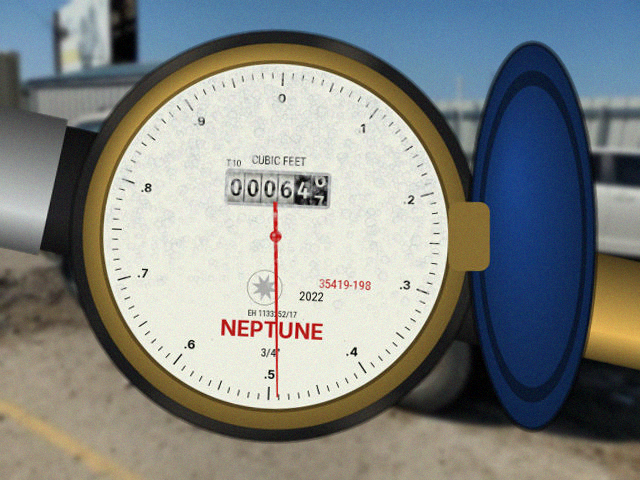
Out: 646.49
